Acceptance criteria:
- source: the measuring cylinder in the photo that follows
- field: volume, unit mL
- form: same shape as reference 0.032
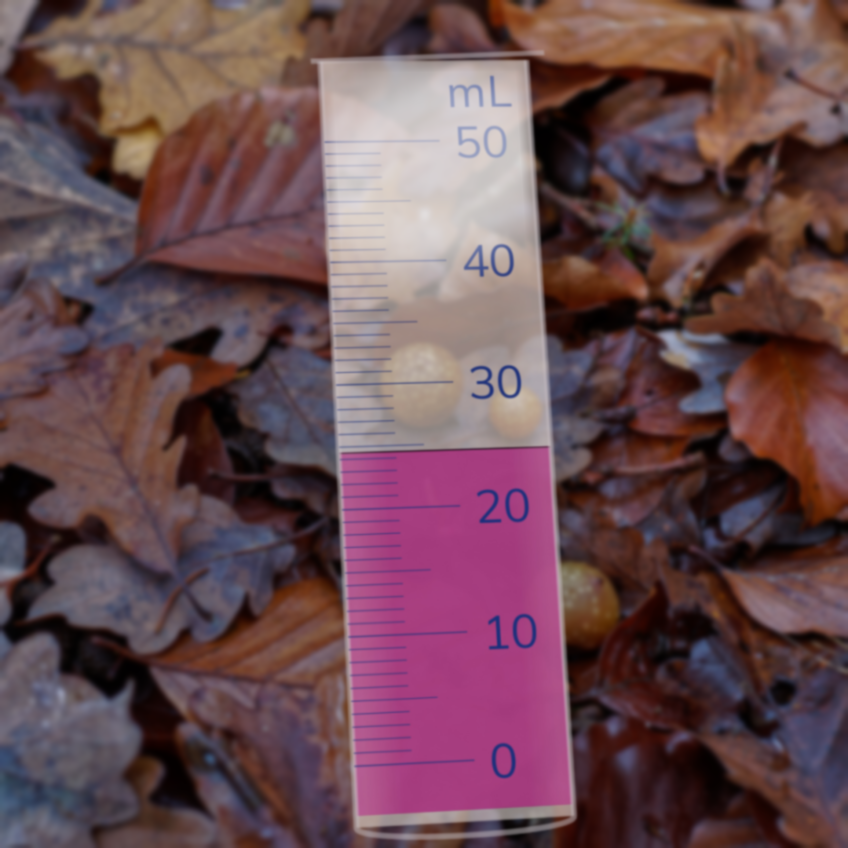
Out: 24.5
